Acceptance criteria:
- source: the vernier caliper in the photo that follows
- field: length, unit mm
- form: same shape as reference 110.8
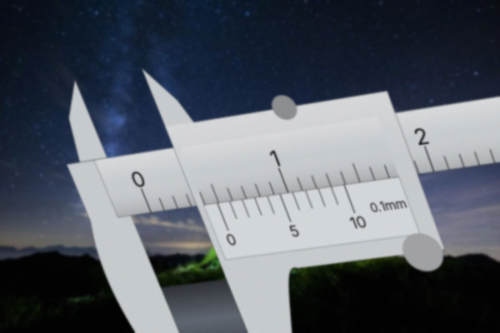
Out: 4.9
